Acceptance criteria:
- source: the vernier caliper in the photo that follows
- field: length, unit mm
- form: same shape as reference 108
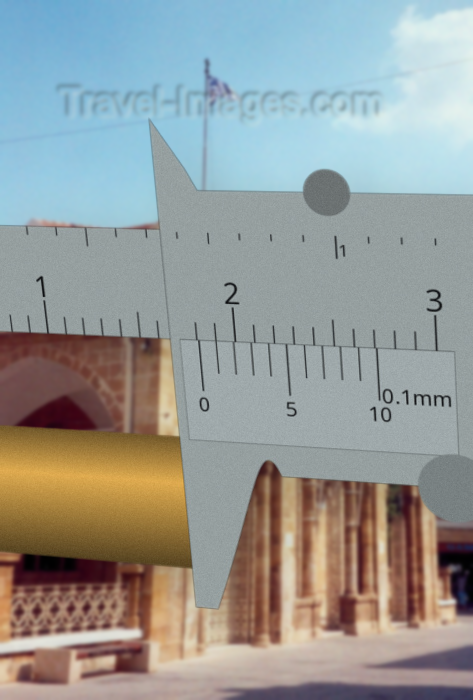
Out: 18.1
